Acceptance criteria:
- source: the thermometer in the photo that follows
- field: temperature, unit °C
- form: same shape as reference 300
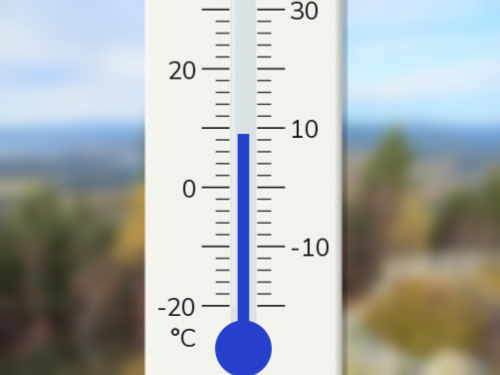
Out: 9
